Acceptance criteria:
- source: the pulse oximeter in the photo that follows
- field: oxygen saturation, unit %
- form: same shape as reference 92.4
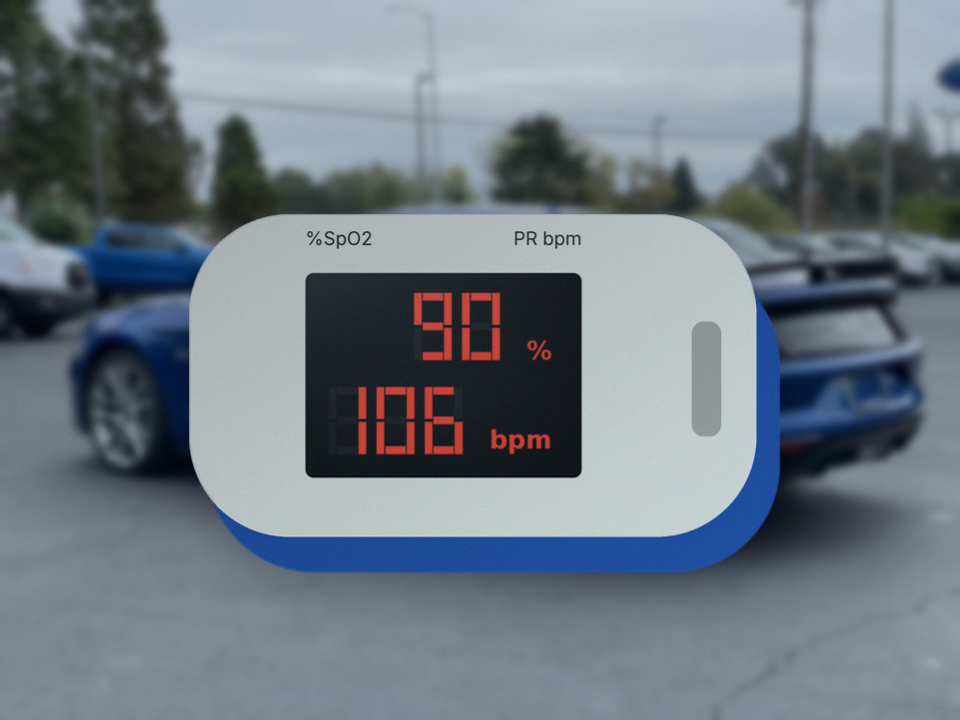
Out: 90
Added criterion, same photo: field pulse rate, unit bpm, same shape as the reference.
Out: 106
